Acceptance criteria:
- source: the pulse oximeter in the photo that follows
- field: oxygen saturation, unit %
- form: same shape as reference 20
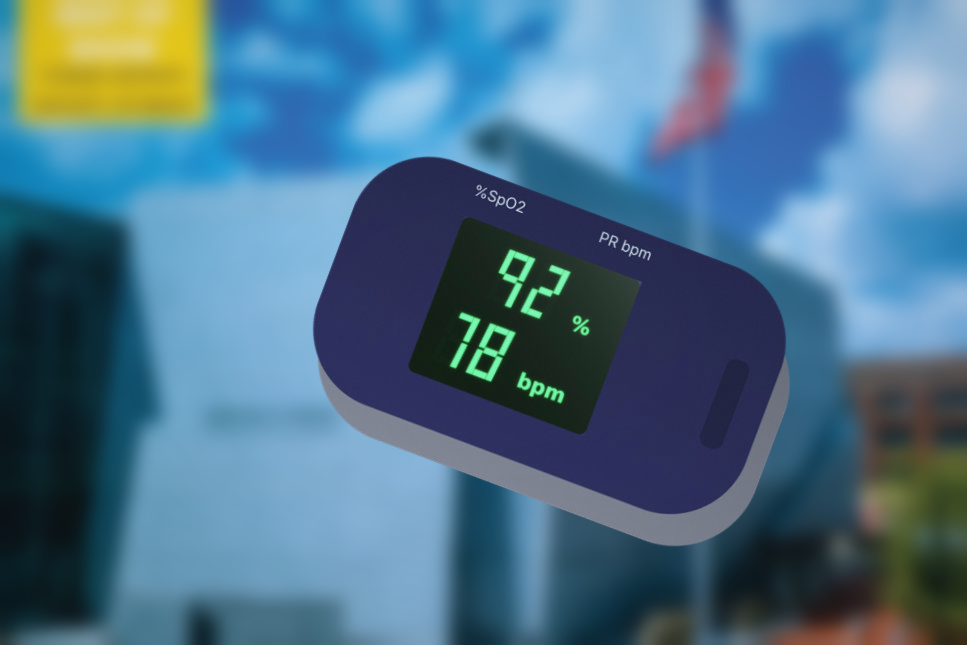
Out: 92
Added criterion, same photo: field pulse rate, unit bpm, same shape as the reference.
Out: 78
